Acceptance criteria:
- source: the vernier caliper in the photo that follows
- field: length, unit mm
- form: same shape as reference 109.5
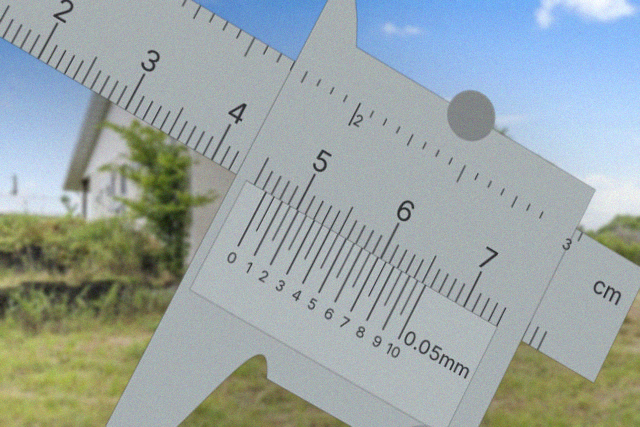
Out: 46.4
